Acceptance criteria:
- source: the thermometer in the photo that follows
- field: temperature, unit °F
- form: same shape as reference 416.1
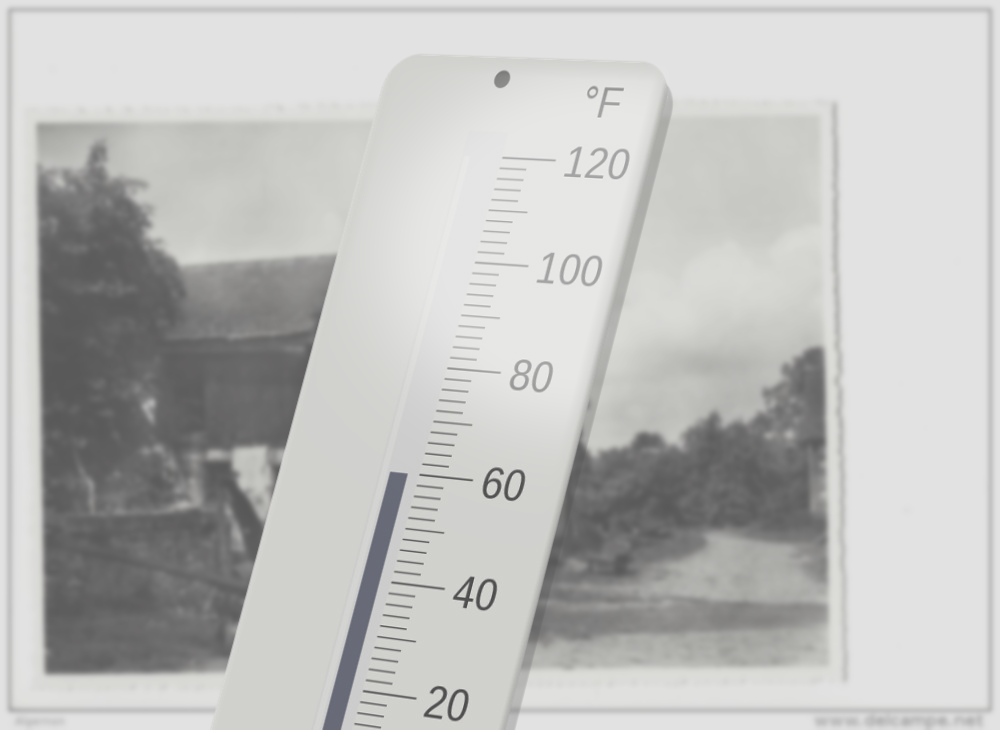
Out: 60
